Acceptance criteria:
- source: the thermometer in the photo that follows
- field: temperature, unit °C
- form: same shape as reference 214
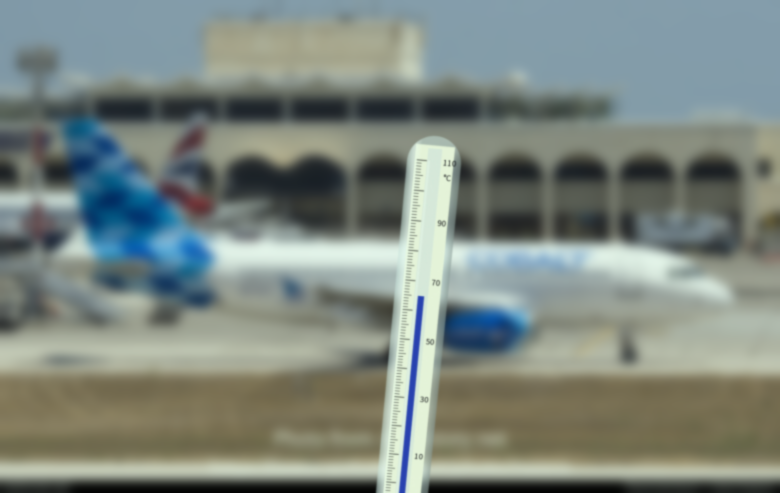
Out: 65
